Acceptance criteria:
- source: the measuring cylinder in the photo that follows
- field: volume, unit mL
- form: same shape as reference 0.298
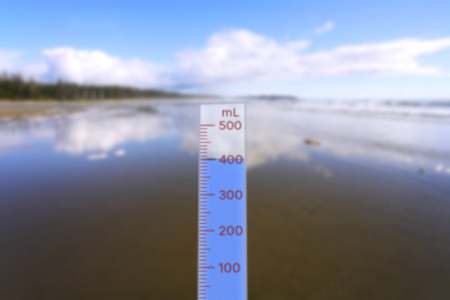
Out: 400
